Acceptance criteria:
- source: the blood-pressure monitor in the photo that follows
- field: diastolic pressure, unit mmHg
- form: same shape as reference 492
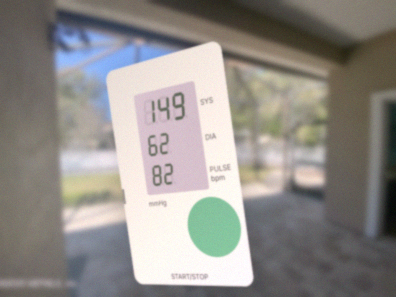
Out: 62
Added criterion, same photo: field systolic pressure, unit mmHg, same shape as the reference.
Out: 149
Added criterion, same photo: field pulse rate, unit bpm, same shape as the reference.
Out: 82
